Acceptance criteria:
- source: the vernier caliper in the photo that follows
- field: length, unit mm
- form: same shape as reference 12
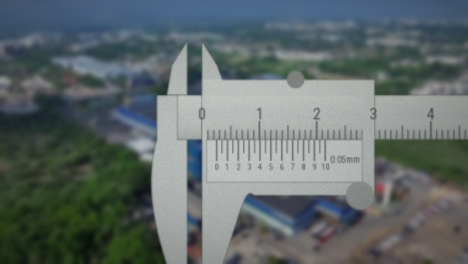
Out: 2.5
